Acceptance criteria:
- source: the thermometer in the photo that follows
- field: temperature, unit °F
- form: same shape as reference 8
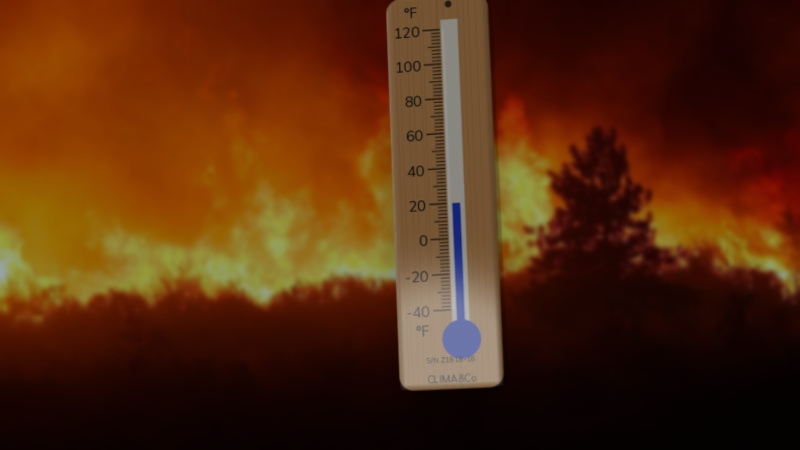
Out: 20
